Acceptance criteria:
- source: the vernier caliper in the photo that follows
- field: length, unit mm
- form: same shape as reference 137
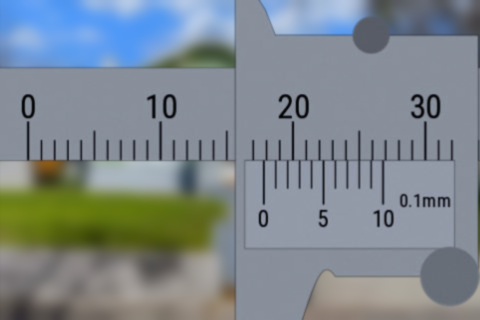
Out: 17.8
